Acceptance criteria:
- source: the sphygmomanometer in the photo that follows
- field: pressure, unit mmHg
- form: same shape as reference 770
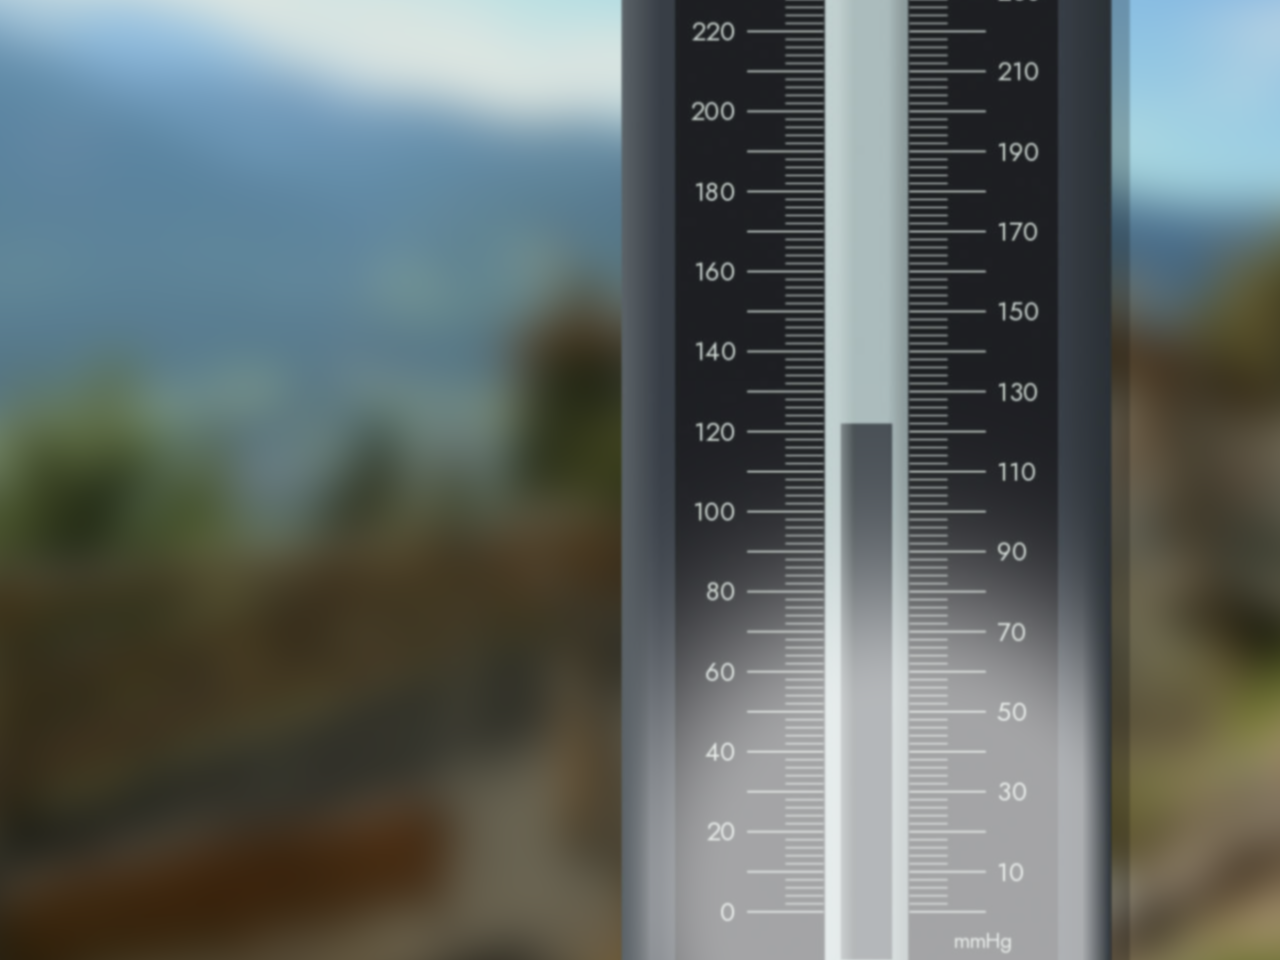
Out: 122
